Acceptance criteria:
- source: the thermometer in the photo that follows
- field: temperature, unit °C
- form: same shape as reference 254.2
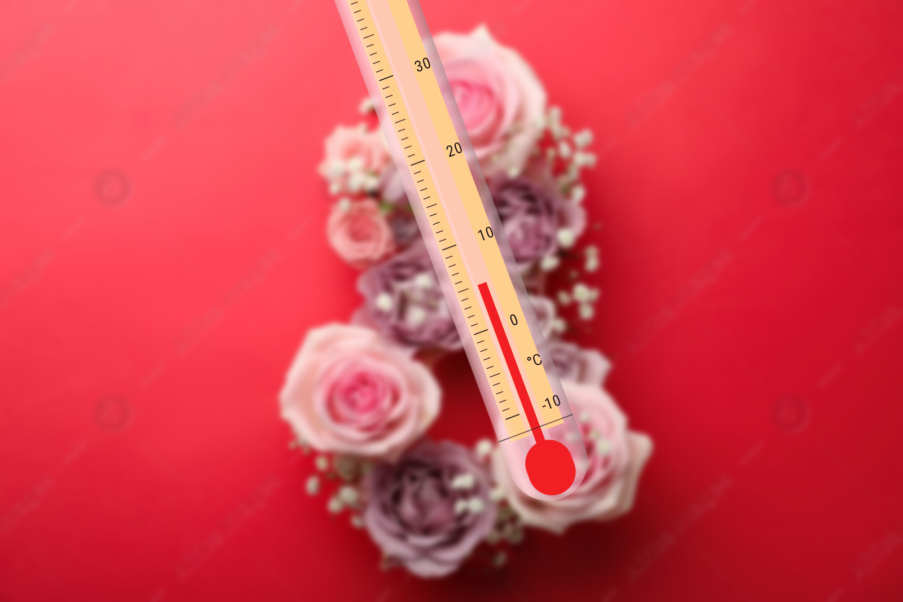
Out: 5
